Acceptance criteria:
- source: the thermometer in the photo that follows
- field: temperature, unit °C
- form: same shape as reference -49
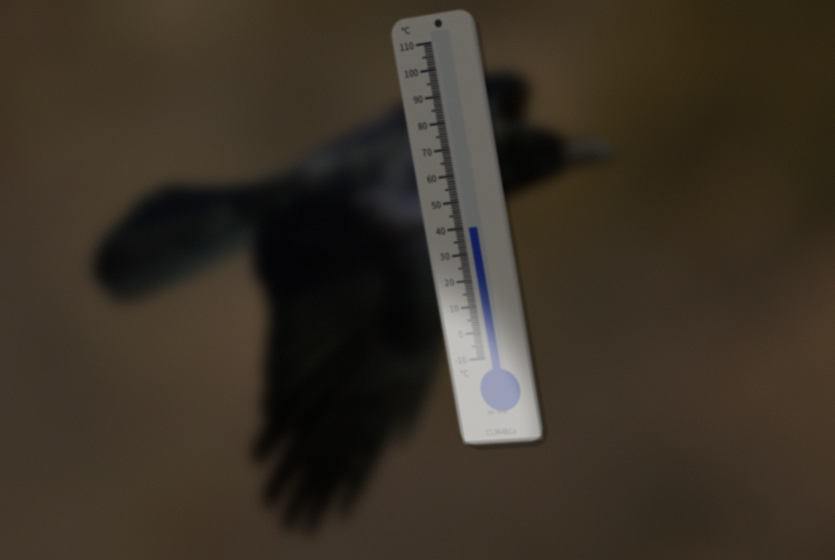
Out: 40
